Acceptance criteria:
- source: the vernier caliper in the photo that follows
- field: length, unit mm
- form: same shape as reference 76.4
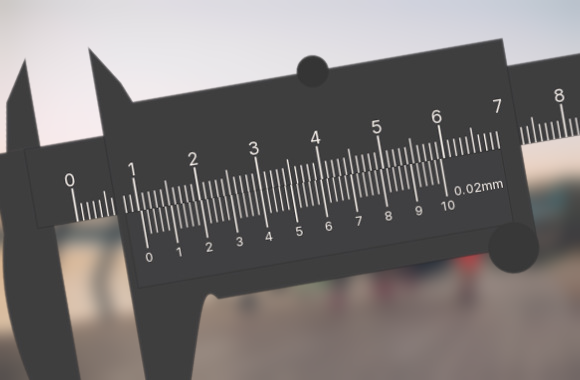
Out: 10.4
